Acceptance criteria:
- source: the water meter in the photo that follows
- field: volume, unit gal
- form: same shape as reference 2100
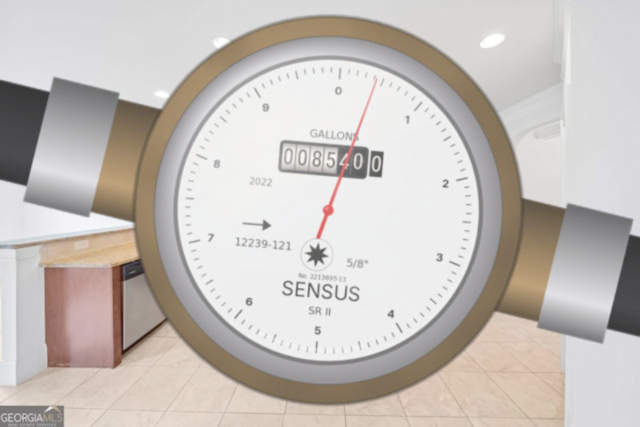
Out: 85400.4
